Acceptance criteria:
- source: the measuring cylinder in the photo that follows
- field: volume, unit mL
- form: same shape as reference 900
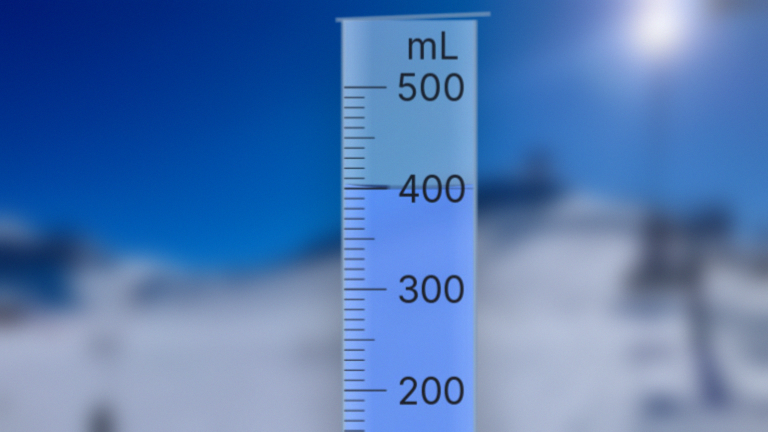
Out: 400
